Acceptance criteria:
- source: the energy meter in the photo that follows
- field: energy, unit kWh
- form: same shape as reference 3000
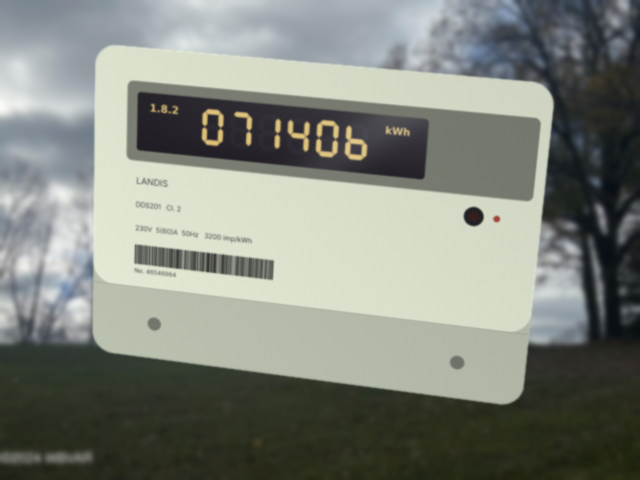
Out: 71406
